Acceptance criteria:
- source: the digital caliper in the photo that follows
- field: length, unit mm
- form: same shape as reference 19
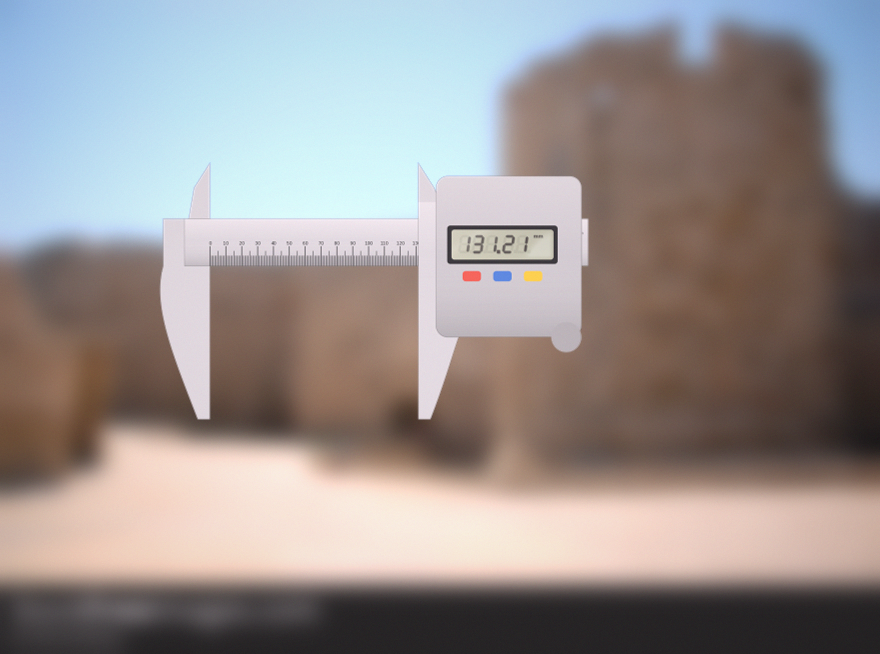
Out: 131.21
